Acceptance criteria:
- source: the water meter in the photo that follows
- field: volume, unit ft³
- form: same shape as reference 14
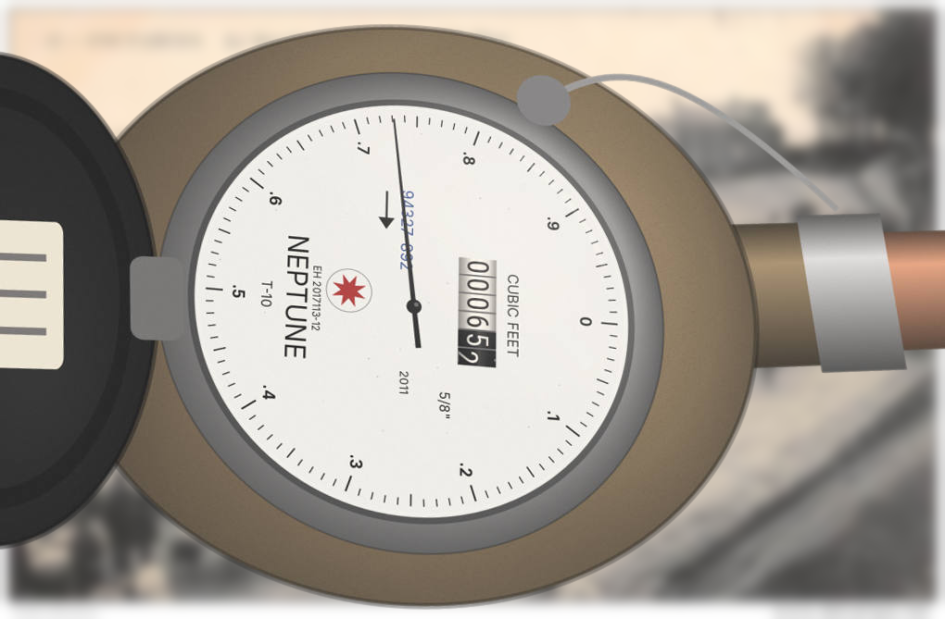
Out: 651.73
